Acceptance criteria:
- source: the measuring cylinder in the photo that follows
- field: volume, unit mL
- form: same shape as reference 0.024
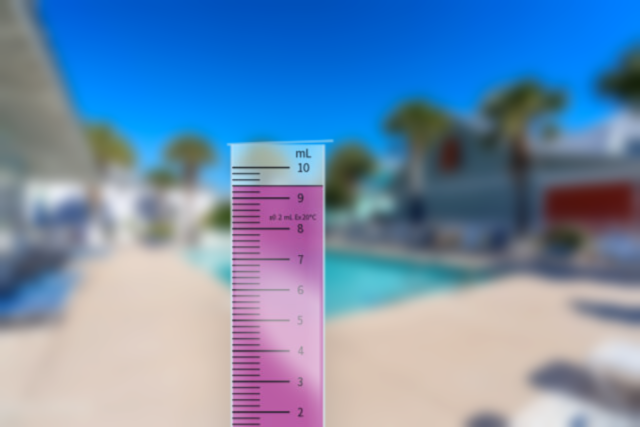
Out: 9.4
